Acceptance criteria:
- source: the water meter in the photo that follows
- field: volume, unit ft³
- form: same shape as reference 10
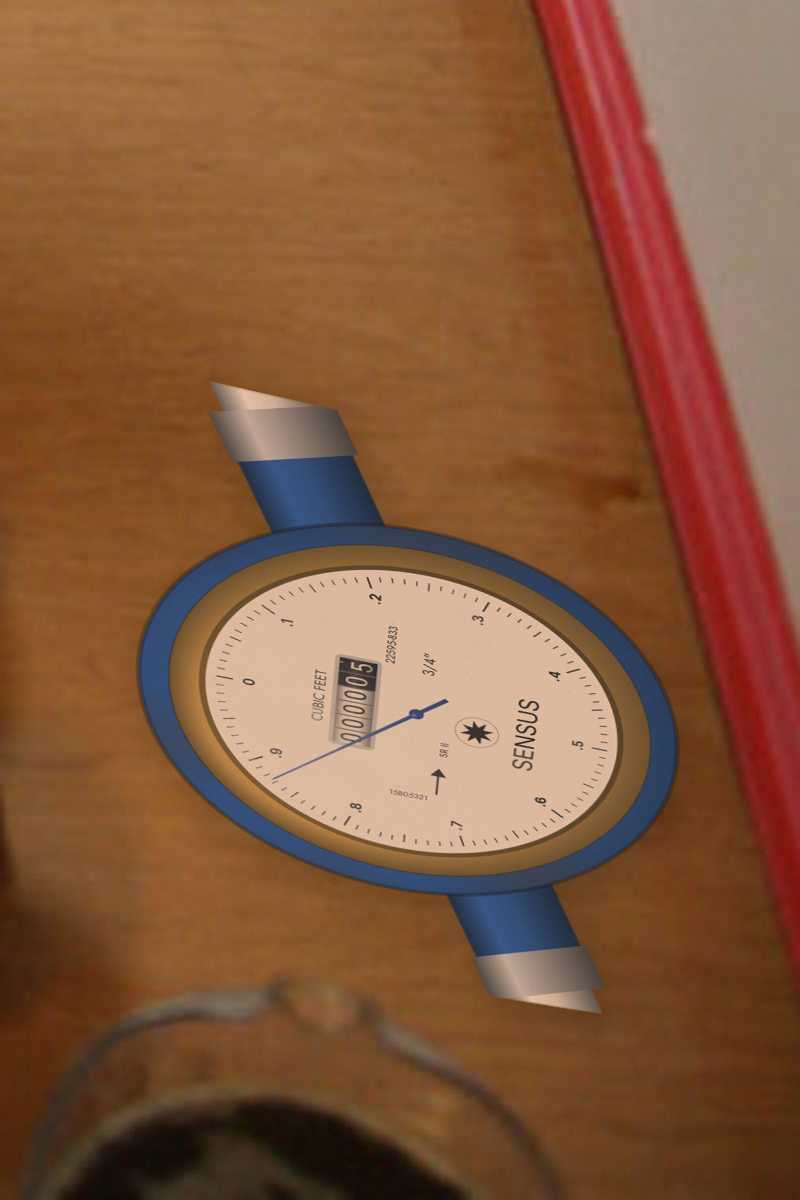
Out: 4.87
